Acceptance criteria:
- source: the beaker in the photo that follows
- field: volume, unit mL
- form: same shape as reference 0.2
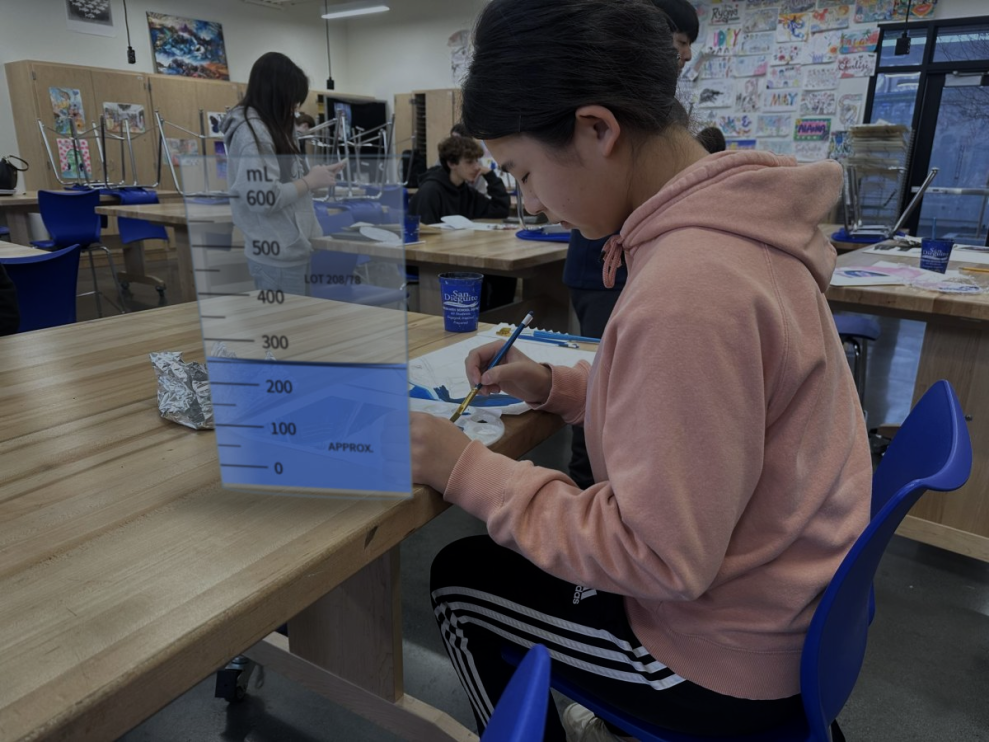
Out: 250
